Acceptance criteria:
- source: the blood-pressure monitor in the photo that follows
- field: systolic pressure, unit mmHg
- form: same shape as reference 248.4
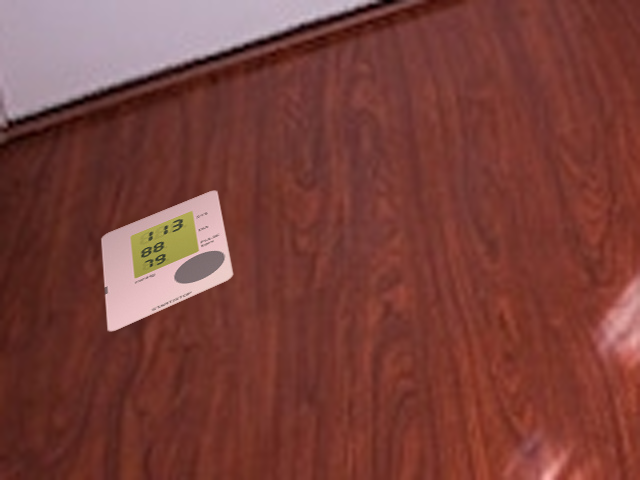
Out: 113
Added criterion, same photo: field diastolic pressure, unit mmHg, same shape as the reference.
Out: 88
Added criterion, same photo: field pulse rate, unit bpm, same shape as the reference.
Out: 79
